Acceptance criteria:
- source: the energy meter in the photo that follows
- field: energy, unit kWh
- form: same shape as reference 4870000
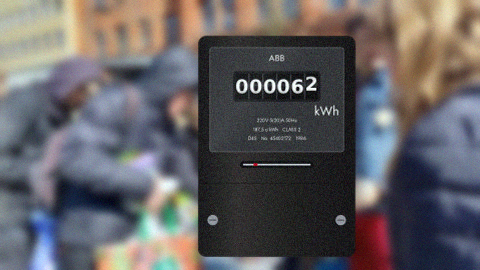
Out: 62
